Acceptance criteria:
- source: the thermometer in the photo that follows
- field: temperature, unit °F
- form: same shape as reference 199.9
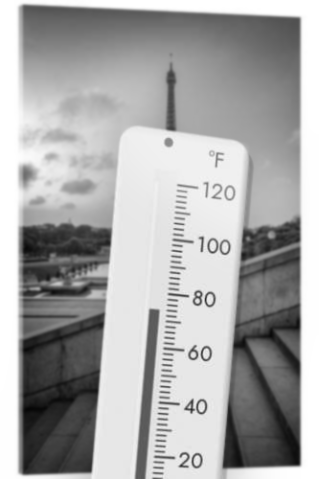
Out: 74
